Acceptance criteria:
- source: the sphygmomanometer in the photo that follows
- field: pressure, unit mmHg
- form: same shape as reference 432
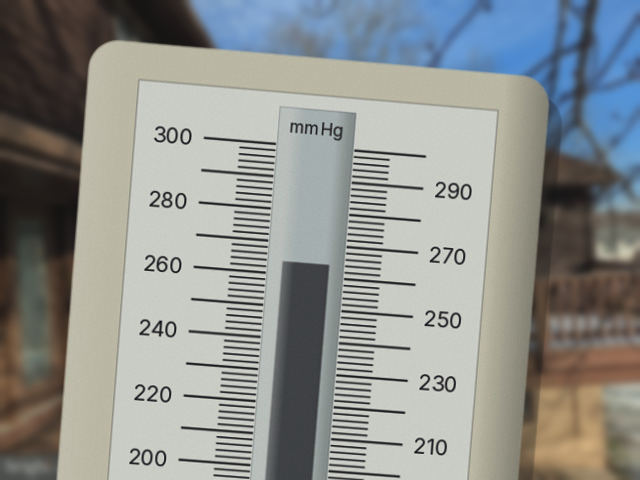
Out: 264
